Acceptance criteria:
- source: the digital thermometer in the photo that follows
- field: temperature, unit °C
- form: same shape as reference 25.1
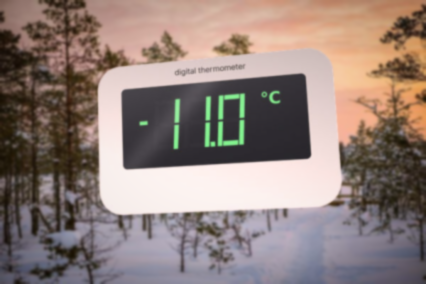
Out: -11.0
